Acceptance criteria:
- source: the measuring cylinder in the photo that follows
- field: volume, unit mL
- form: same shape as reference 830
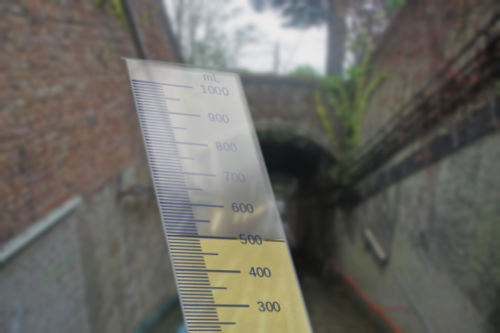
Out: 500
